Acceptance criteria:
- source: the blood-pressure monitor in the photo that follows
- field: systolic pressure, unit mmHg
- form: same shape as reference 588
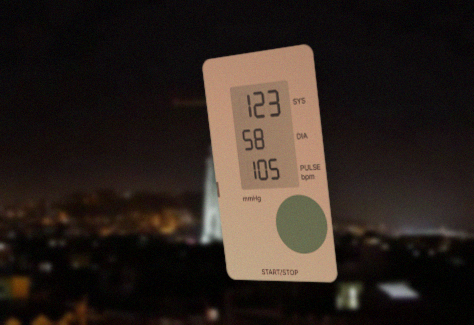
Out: 123
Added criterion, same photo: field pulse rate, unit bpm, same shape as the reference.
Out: 105
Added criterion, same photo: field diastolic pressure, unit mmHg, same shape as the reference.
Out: 58
